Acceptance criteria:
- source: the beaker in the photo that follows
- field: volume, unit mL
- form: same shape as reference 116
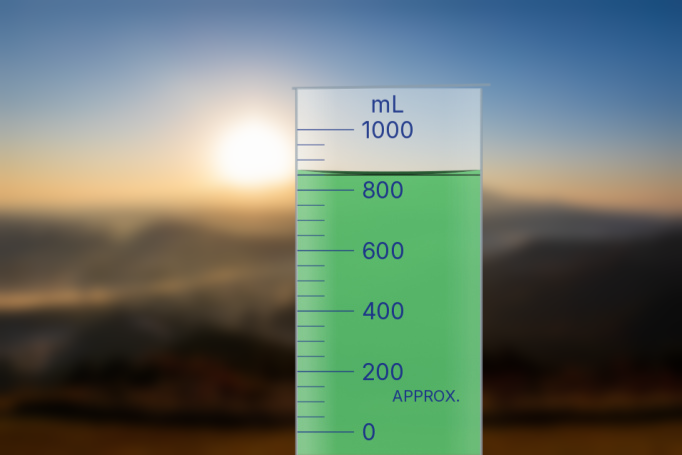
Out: 850
